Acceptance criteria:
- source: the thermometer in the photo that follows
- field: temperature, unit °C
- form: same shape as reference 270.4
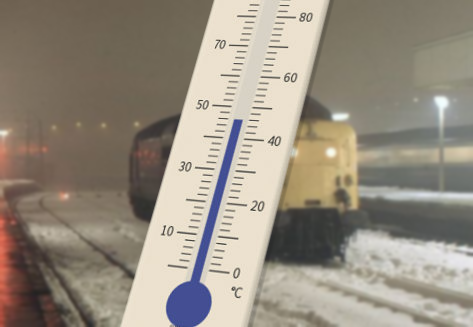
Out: 46
